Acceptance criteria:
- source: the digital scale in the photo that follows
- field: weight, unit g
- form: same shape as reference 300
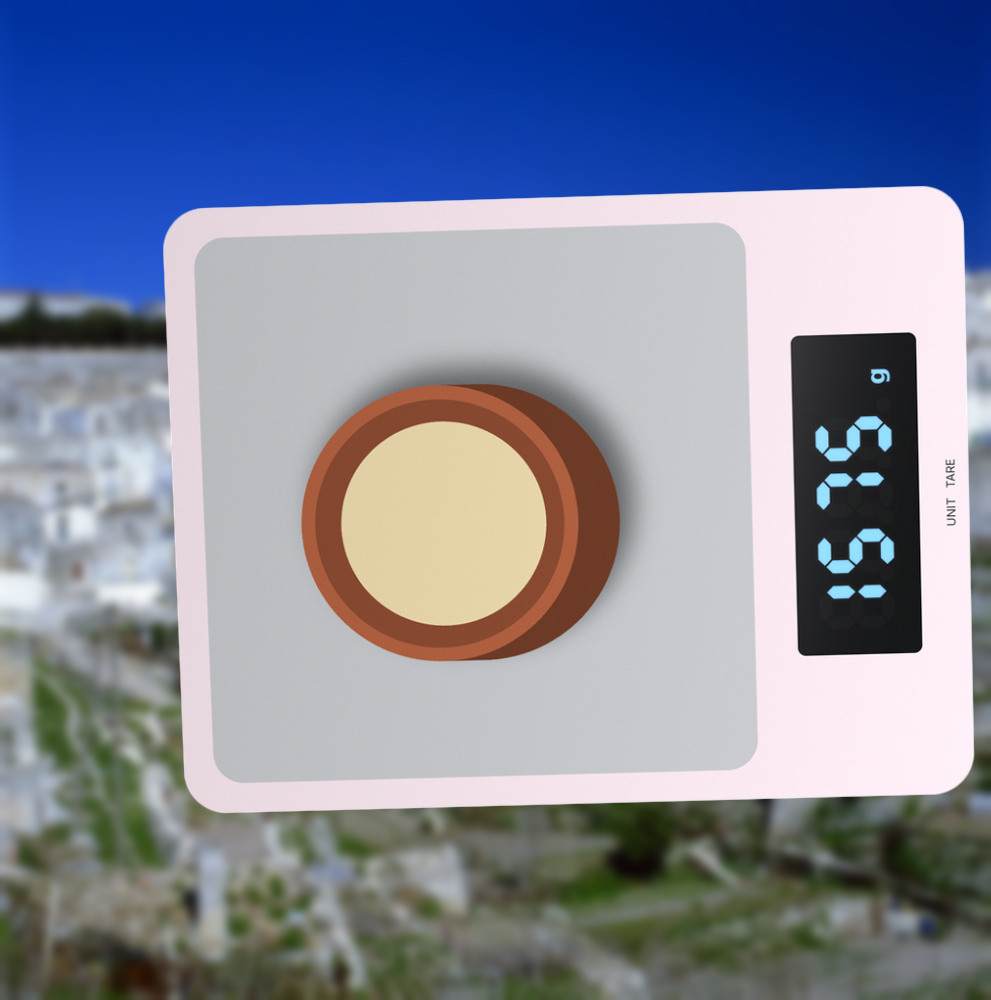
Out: 1575
